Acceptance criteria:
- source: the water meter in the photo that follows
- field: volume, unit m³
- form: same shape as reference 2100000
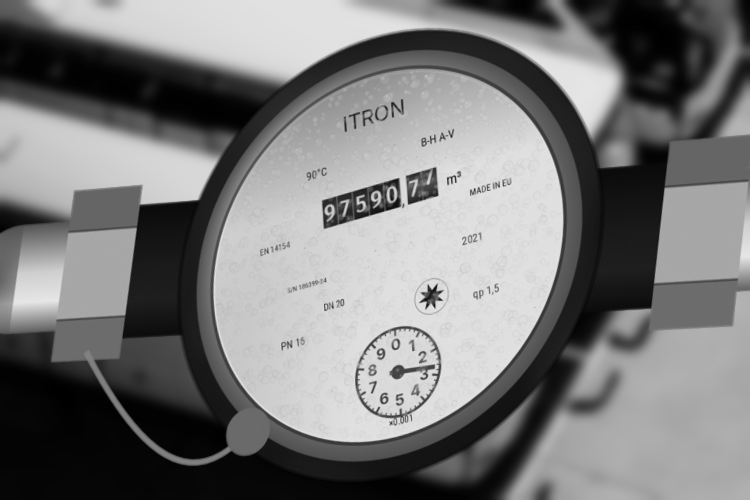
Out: 97590.772
